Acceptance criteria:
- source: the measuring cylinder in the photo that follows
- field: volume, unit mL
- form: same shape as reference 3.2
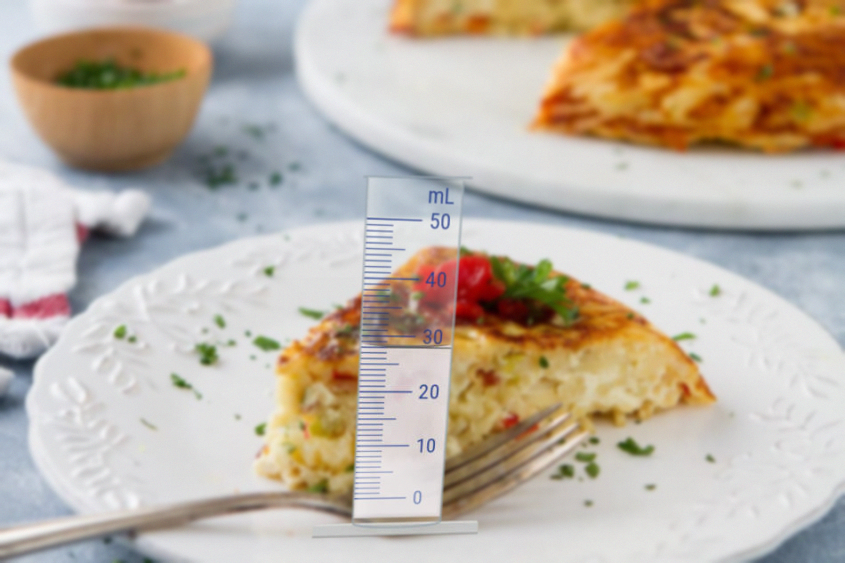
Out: 28
